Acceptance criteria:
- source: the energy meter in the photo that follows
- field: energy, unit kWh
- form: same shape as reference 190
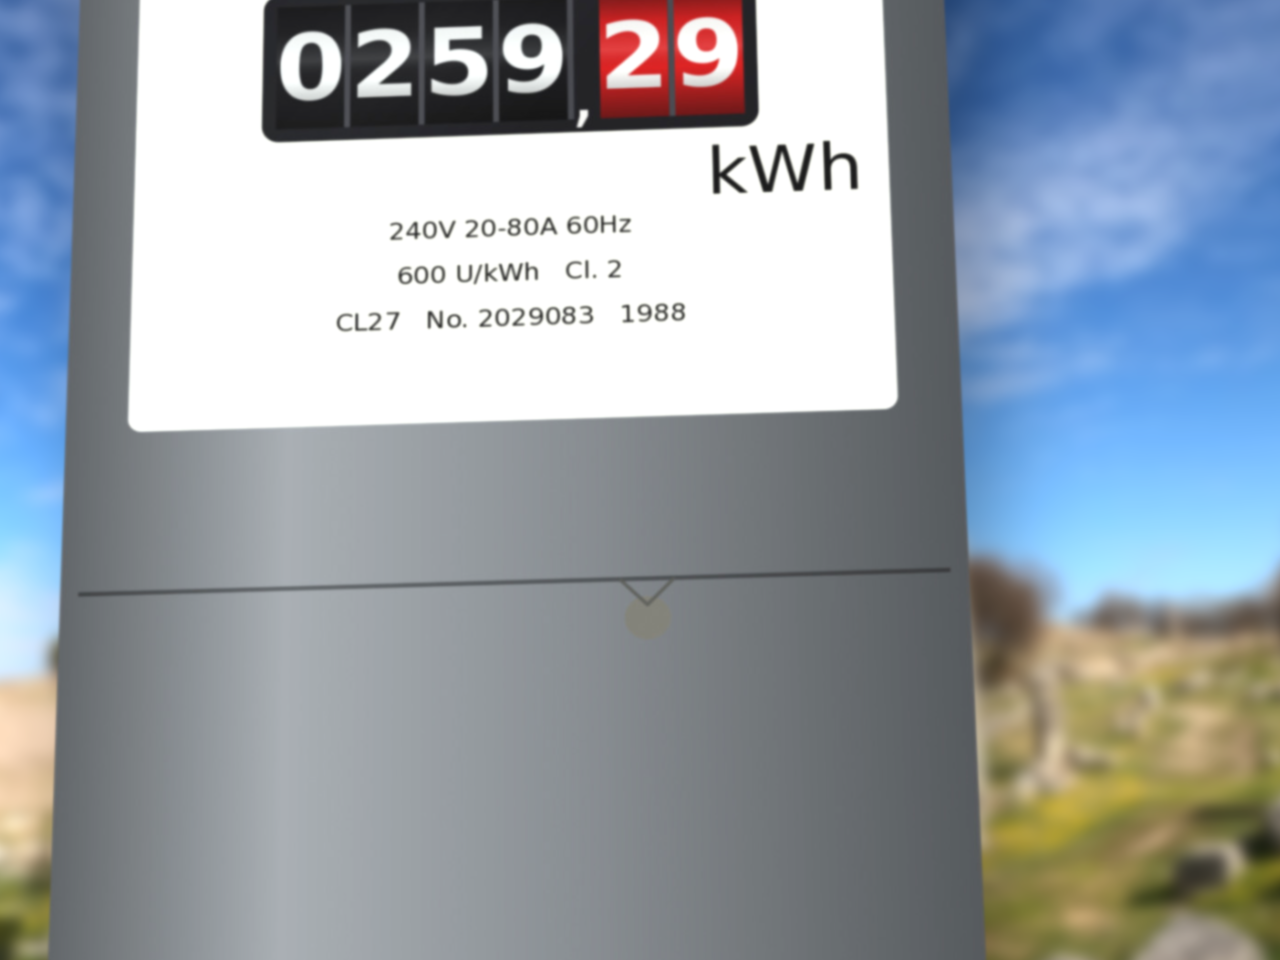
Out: 259.29
